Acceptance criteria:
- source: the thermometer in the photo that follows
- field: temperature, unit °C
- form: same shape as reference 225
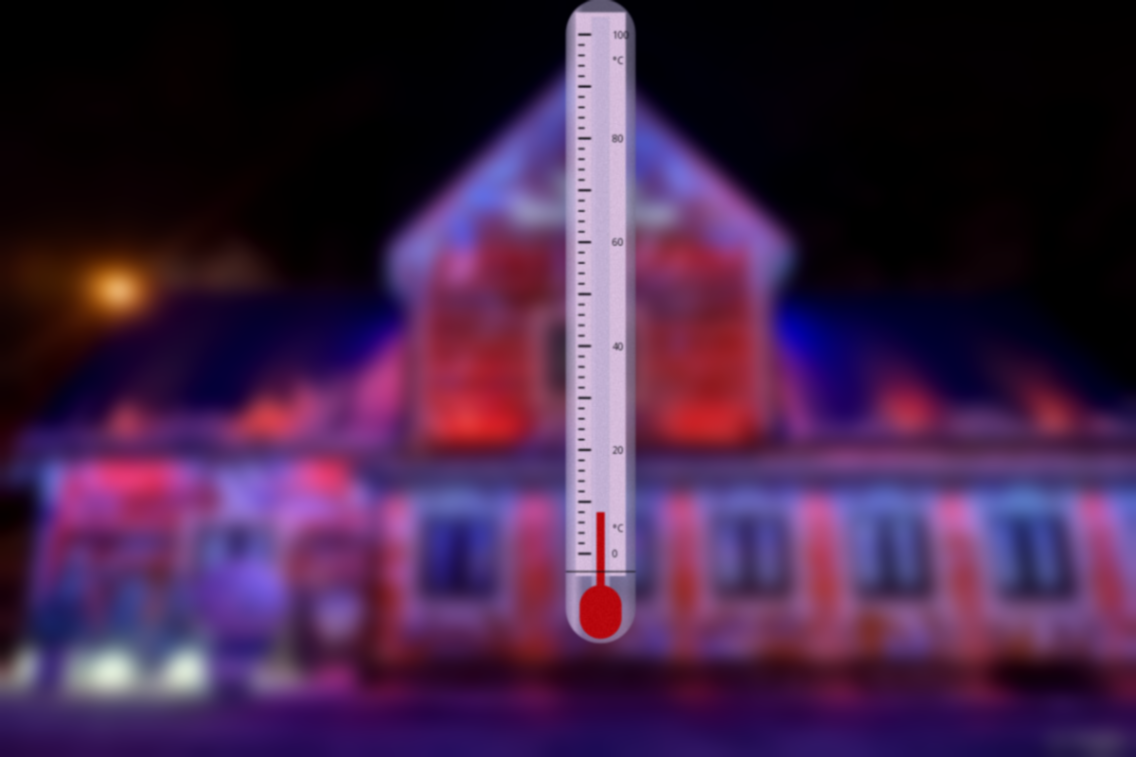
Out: 8
